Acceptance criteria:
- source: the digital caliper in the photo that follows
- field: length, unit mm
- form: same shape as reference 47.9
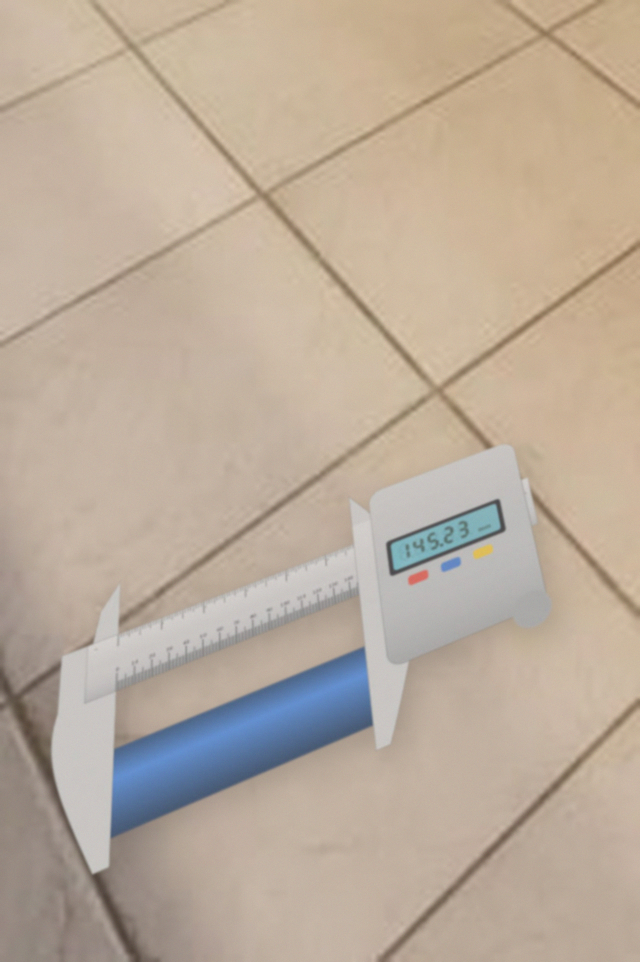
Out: 145.23
